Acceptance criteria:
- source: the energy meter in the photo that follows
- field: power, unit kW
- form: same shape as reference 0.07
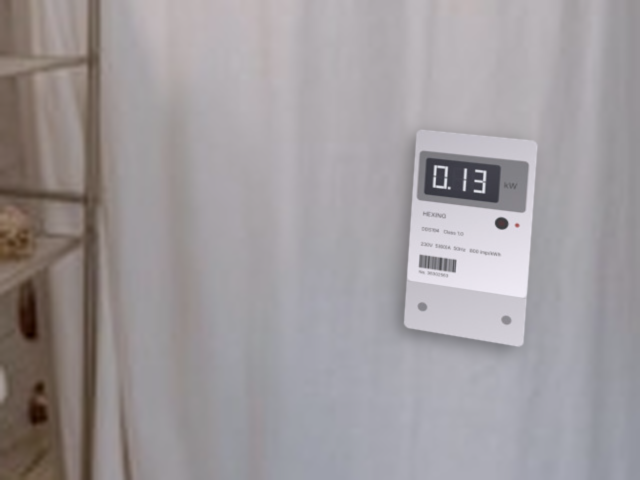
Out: 0.13
